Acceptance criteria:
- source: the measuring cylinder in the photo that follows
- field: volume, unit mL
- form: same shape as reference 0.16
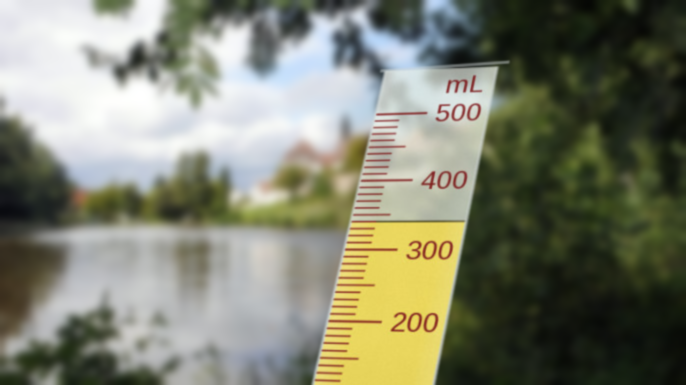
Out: 340
